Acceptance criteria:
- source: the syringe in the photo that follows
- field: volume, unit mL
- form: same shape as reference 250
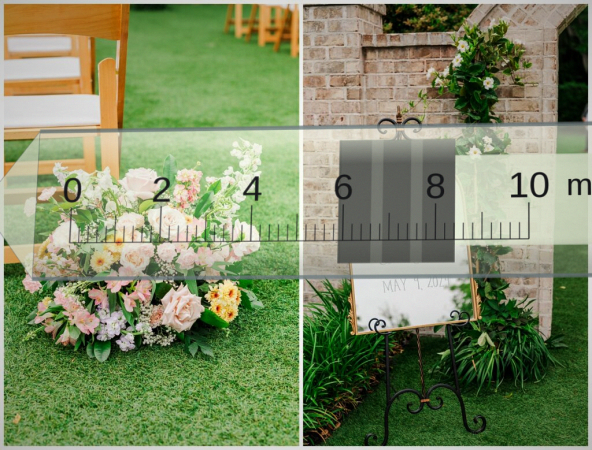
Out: 5.9
